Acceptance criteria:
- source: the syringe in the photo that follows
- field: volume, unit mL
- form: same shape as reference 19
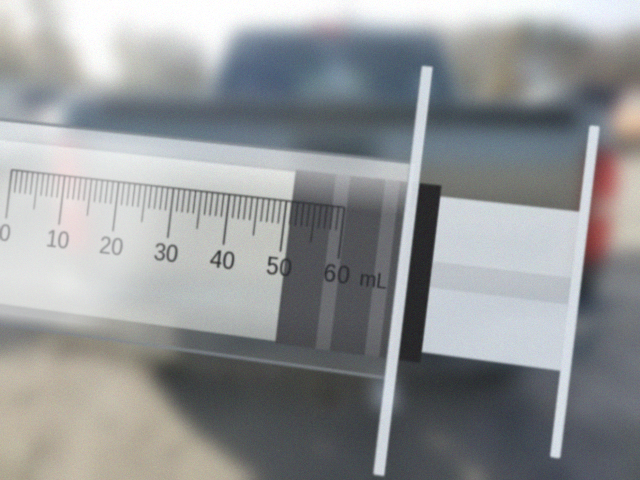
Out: 51
